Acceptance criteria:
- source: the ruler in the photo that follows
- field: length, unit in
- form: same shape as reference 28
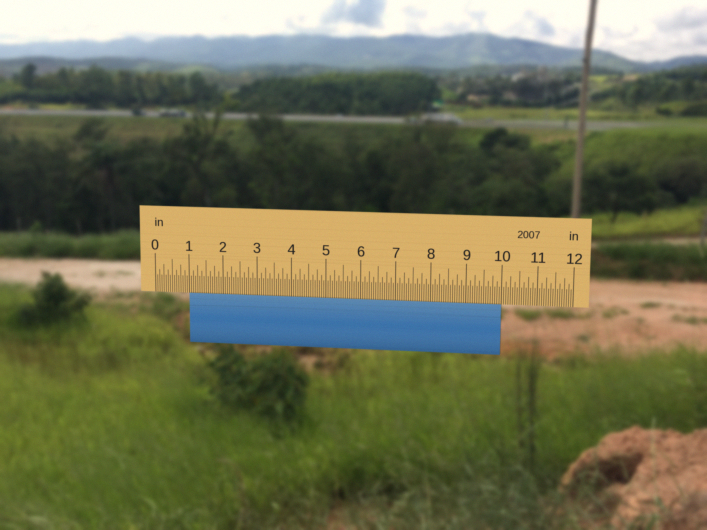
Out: 9
